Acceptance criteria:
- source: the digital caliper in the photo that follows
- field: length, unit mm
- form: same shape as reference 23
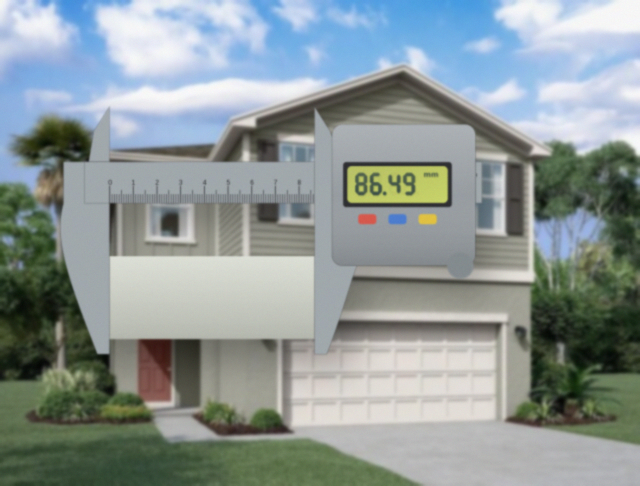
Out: 86.49
